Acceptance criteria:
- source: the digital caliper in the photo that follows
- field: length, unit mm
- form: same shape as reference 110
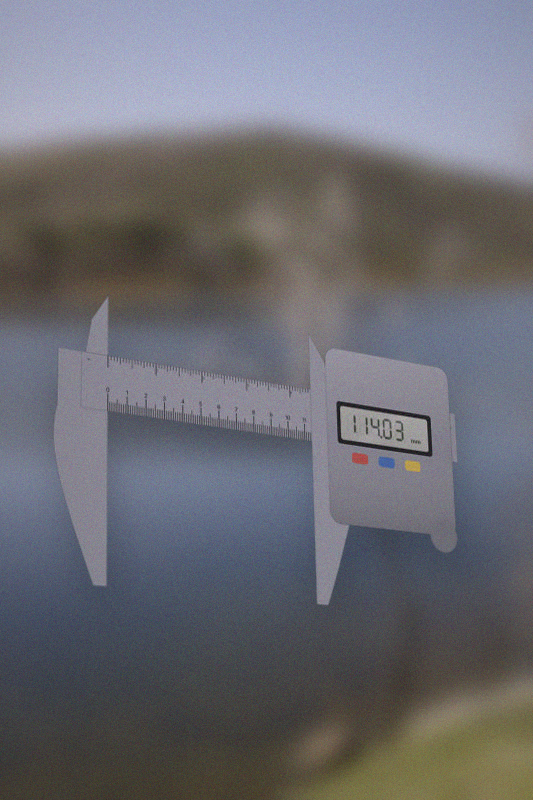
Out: 114.03
